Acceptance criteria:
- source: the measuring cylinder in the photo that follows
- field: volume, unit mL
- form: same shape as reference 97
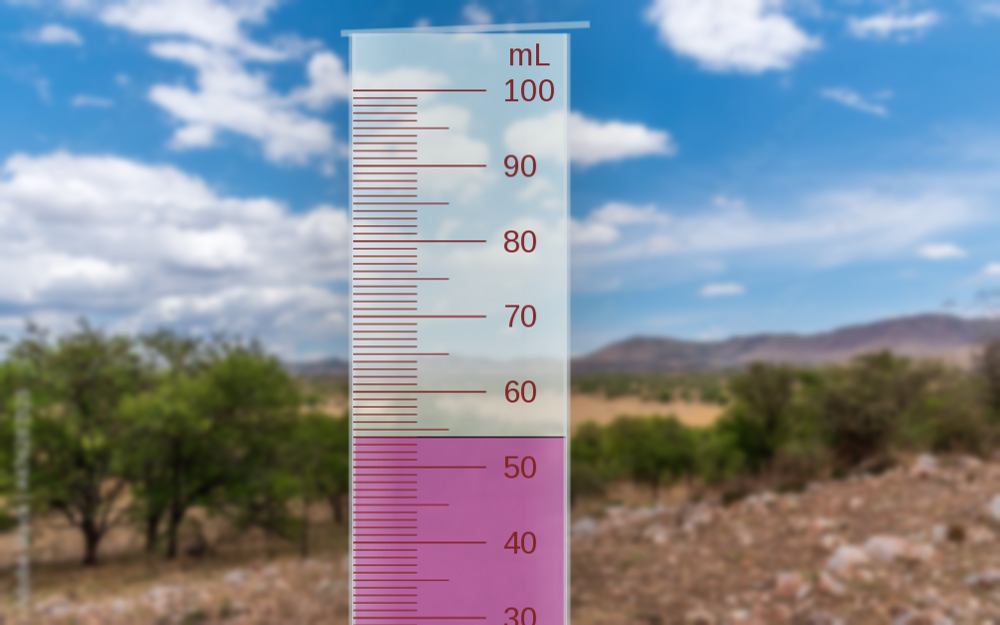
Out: 54
